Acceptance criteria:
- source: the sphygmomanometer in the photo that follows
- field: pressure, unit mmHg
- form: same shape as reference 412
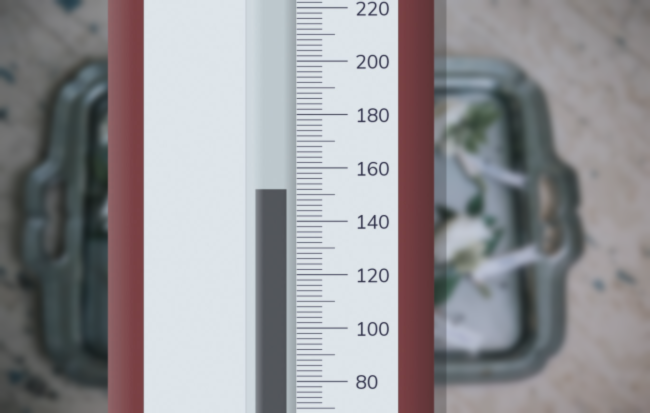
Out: 152
